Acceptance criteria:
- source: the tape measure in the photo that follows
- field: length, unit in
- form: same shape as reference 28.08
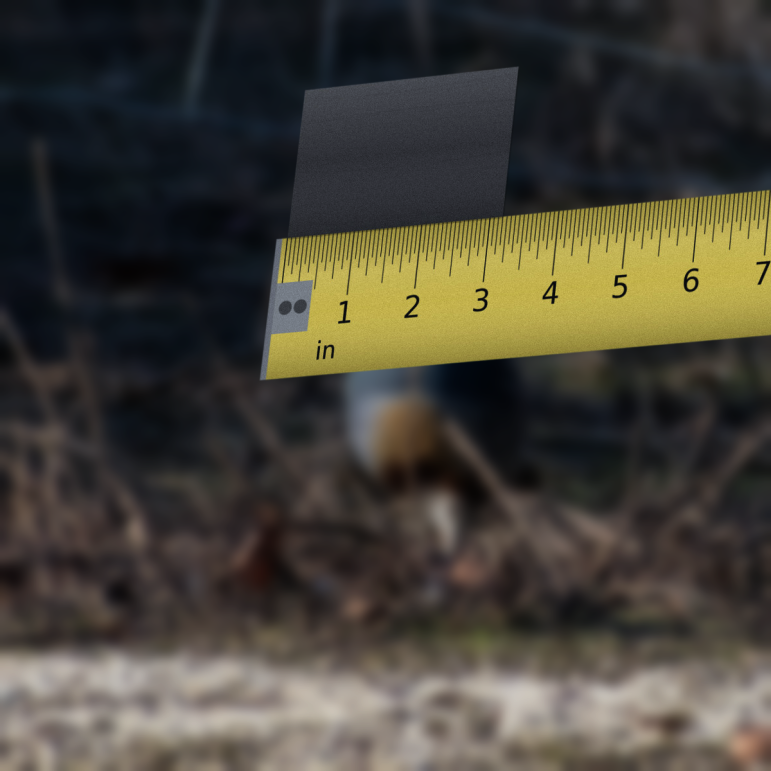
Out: 3.1875
